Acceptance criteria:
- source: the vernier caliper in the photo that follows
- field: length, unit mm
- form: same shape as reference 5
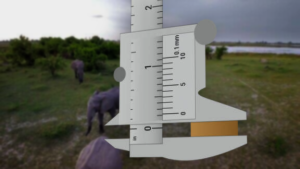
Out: 2.2
